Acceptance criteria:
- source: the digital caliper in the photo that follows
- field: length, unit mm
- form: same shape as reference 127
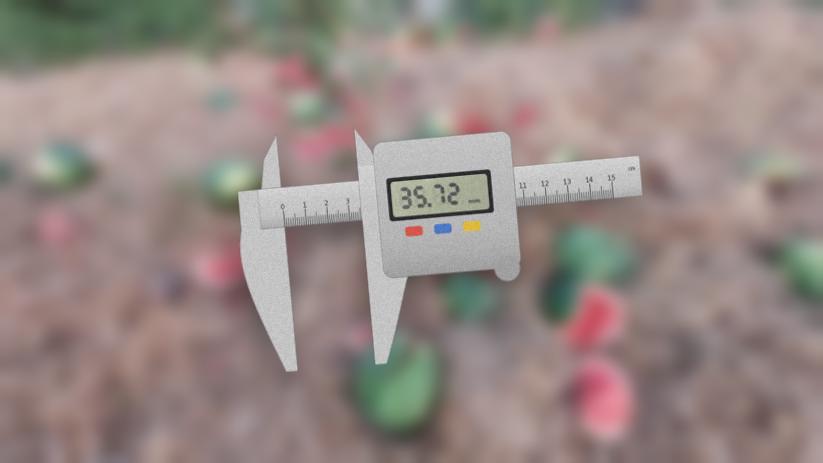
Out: 35.72
